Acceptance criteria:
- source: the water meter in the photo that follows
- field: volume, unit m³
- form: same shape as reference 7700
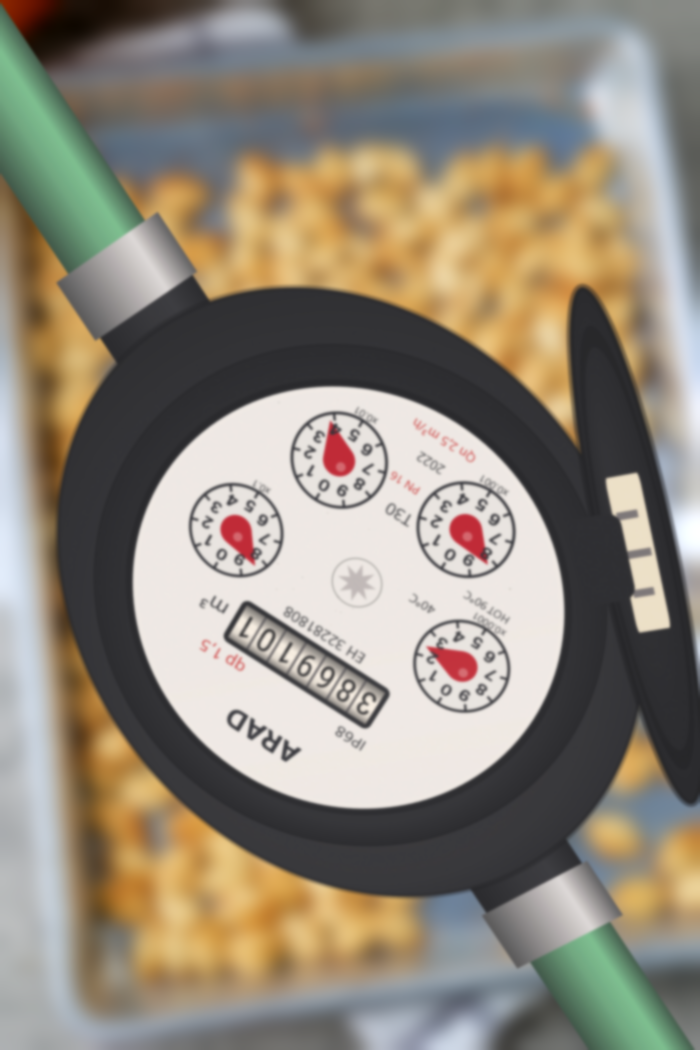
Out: 3869101.8382
